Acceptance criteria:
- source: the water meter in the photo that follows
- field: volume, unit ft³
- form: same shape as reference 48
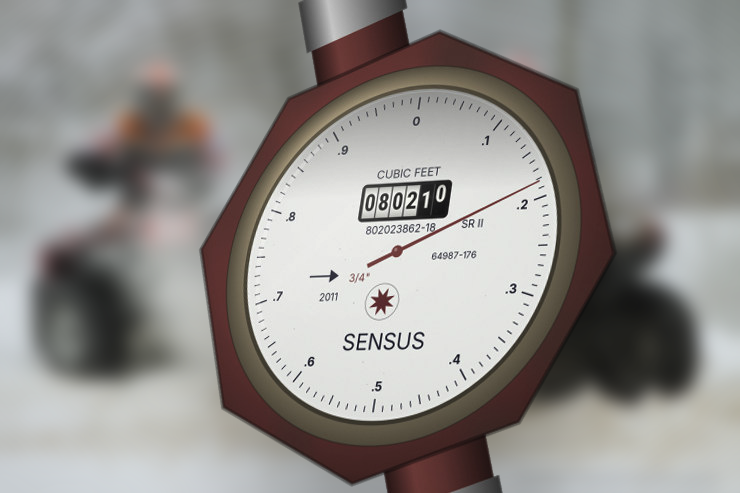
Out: 80210.18
